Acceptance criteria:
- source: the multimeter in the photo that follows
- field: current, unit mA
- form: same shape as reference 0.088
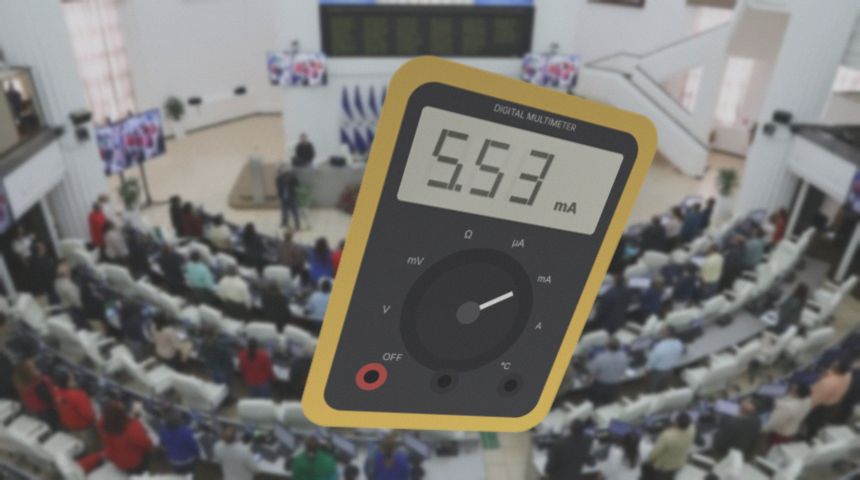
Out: 5.53
